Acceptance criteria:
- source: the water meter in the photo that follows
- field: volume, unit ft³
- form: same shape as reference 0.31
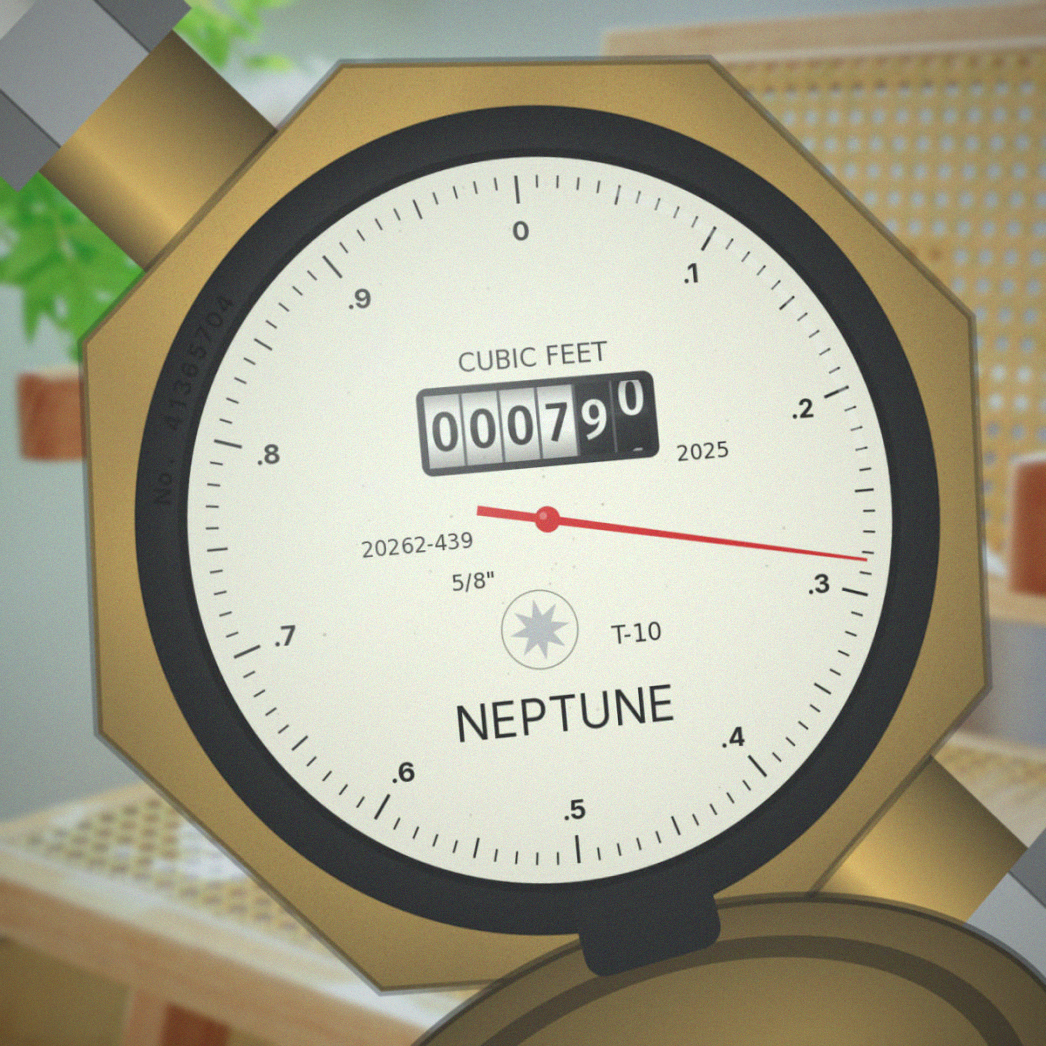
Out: 790.28
